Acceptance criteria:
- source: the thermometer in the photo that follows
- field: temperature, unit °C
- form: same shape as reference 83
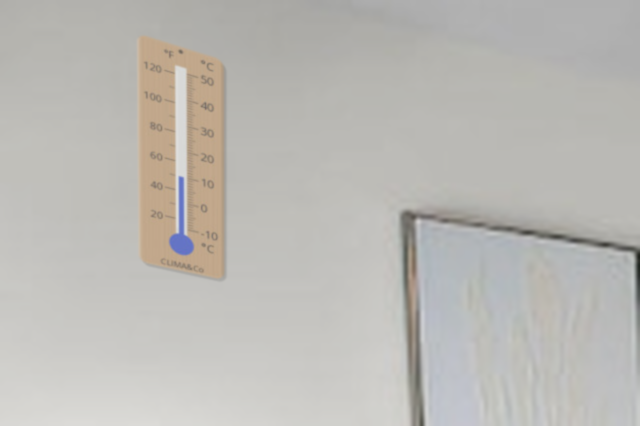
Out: 10
